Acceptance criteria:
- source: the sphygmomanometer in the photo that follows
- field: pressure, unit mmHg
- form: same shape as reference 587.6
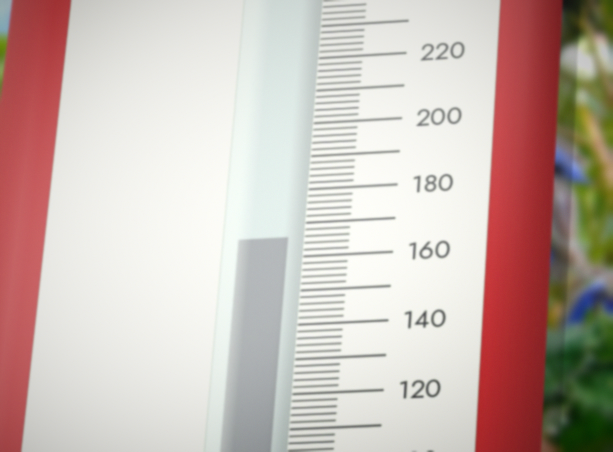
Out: 166
